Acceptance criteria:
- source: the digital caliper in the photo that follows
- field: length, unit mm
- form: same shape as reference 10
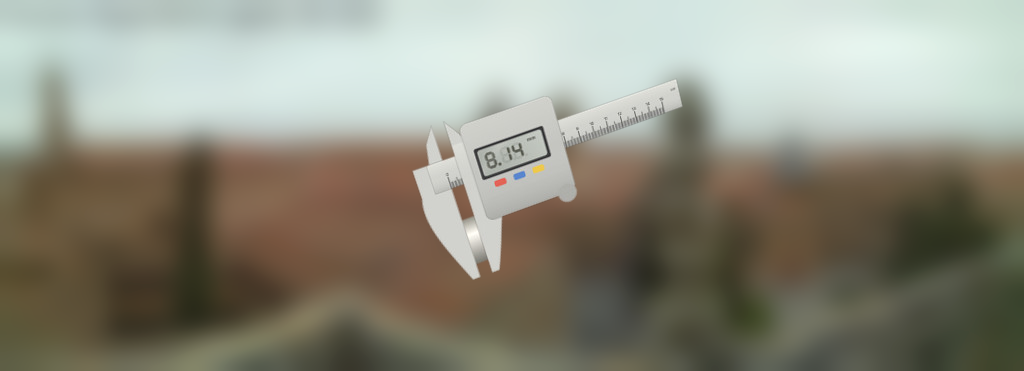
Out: 8.14
